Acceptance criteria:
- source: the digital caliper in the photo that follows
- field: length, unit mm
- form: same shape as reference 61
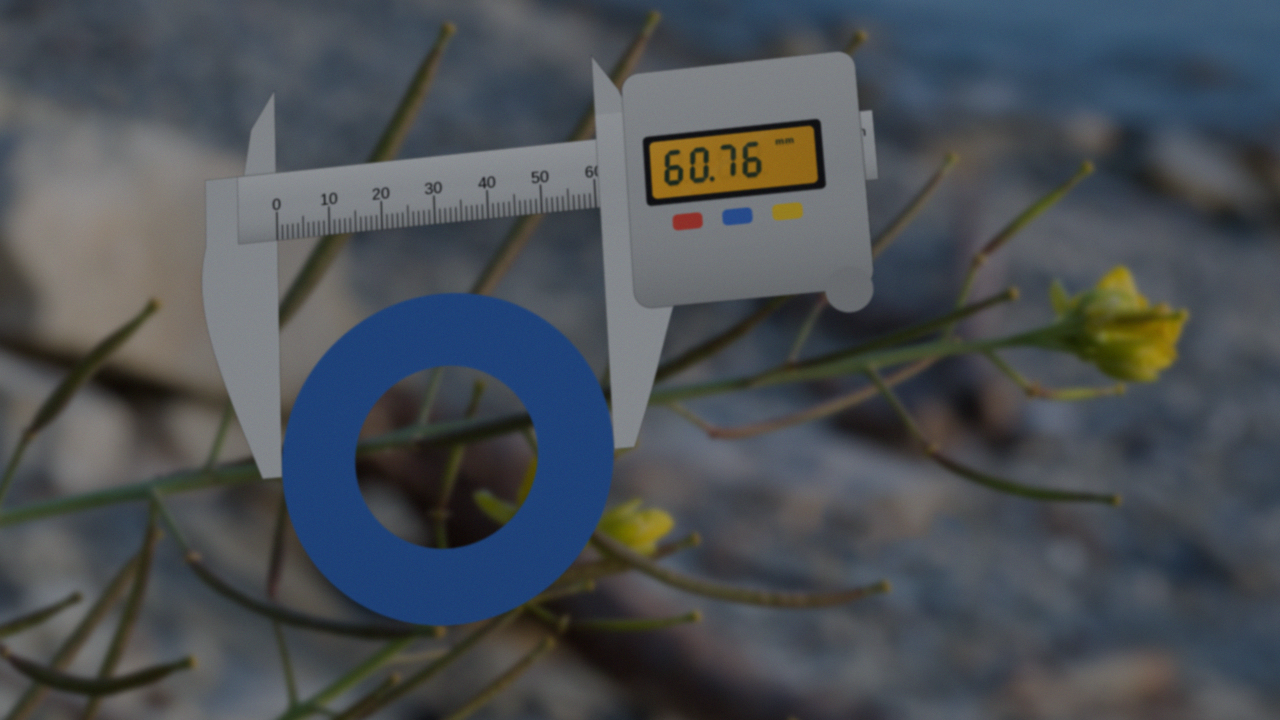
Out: 60.76
